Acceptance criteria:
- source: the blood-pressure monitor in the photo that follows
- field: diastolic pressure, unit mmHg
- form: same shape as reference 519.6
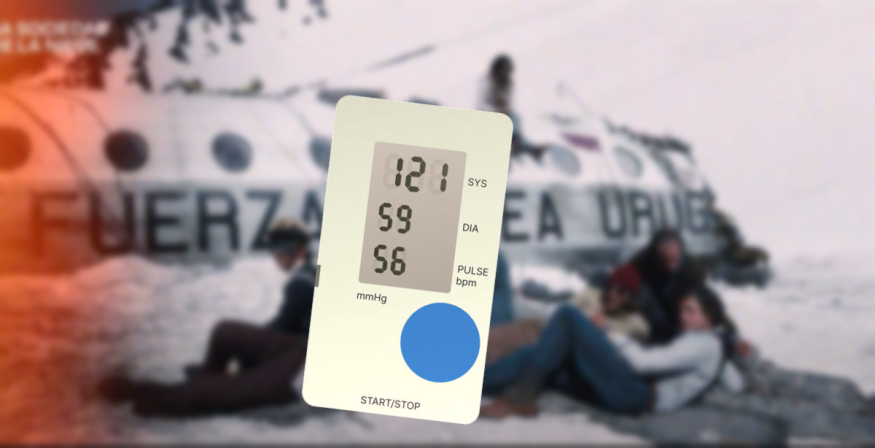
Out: 59
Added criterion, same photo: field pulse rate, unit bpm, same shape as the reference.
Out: 56
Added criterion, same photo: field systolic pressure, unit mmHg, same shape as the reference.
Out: 121
